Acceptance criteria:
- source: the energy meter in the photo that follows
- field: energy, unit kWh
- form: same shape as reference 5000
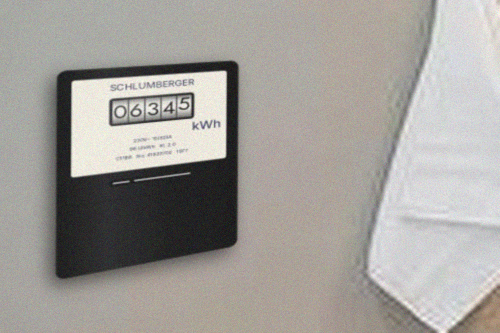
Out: 6345
